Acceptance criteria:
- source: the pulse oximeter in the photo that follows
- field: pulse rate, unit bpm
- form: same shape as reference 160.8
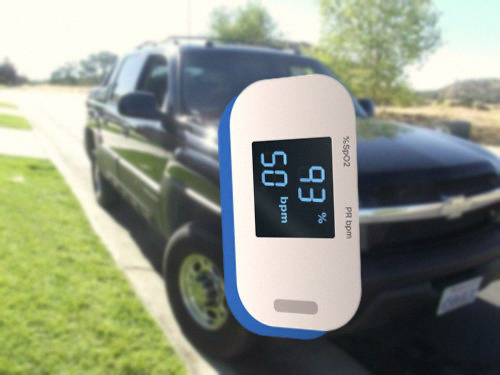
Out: 50
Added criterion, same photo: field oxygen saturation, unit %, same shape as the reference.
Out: 93
